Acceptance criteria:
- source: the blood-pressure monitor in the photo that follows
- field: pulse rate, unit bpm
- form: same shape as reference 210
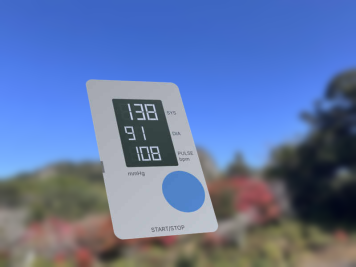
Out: 108
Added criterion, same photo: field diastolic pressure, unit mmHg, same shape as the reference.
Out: 91
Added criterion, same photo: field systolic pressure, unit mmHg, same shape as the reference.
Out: 138
